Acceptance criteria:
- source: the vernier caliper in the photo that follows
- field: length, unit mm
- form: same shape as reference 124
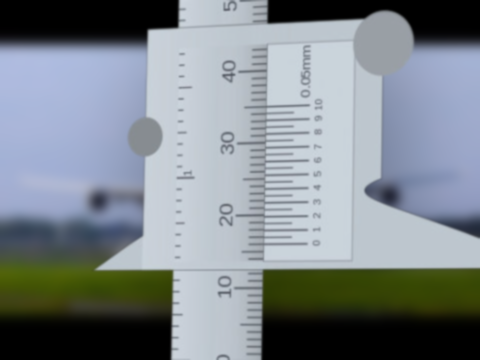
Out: 16.0
